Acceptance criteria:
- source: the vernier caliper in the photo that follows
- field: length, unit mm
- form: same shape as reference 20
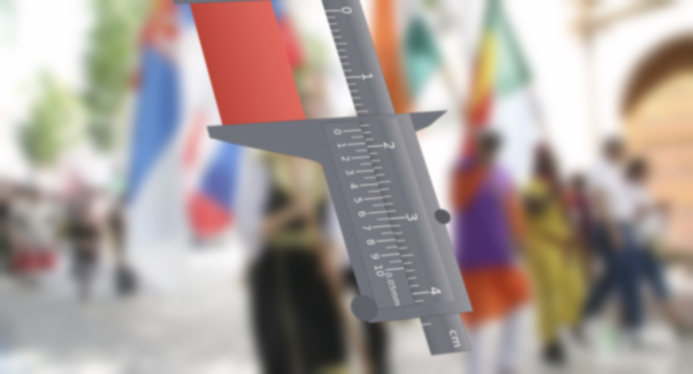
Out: 17.6
